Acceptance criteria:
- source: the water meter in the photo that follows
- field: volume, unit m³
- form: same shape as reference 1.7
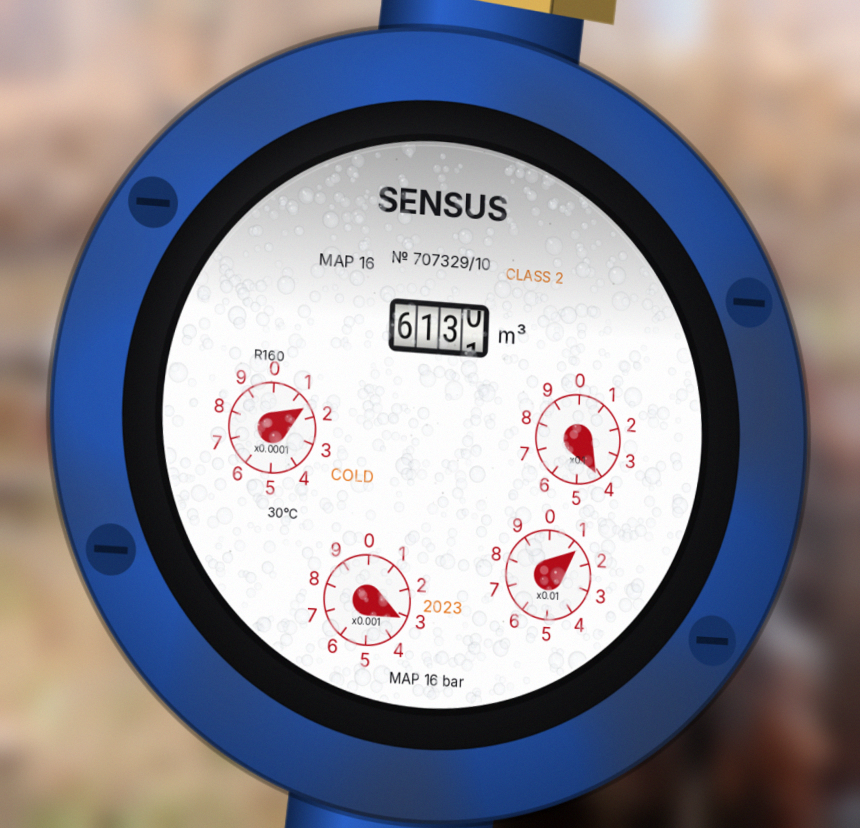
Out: 6130.4131
